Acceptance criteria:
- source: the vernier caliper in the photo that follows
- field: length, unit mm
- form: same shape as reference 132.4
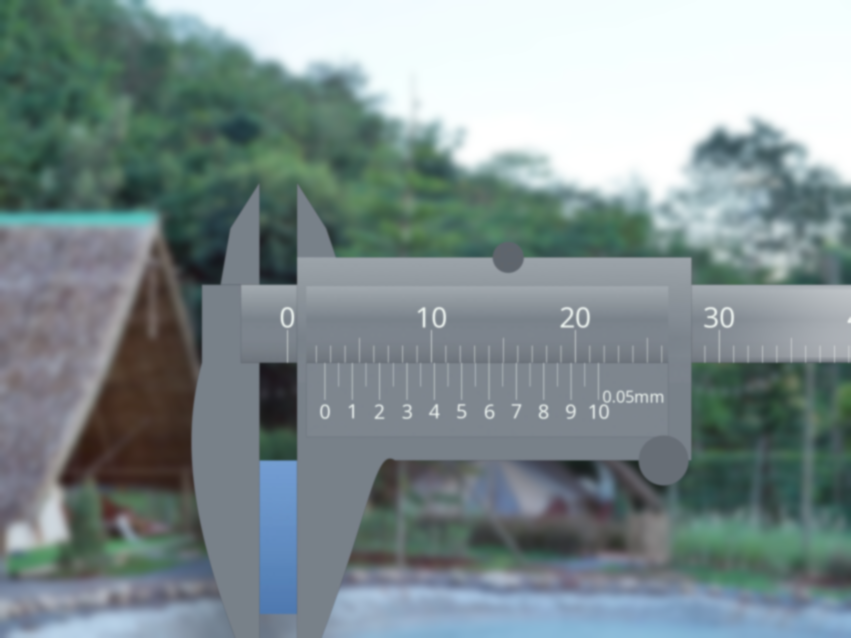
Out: 2.6
